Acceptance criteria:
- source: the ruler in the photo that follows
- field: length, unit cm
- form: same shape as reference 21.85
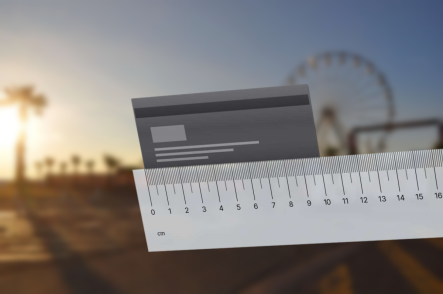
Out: 10
